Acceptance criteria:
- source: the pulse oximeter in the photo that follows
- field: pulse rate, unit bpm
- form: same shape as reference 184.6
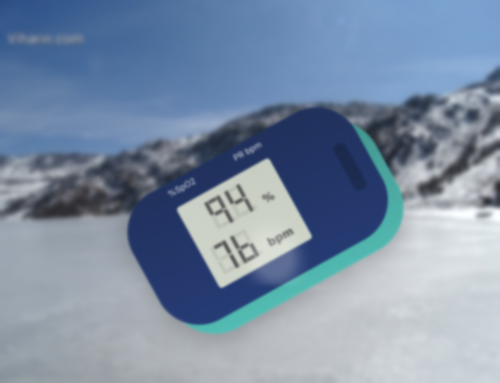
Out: 76
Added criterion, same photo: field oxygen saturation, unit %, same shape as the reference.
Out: 94
